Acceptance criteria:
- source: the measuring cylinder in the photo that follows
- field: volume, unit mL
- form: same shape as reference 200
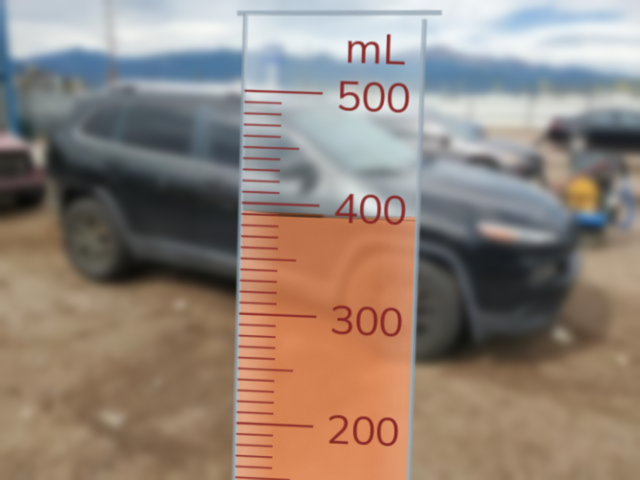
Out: 390
